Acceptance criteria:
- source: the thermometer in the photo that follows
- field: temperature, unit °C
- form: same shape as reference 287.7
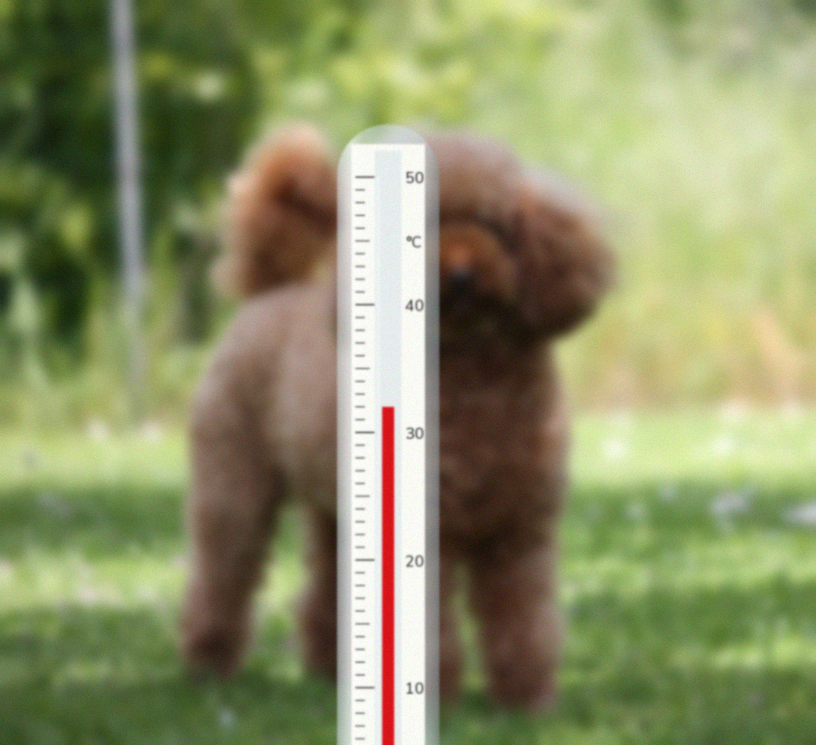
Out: 32
